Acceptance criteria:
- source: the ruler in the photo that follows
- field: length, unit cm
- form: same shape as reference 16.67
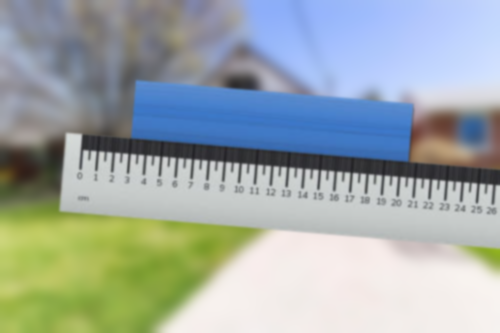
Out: 17.5
